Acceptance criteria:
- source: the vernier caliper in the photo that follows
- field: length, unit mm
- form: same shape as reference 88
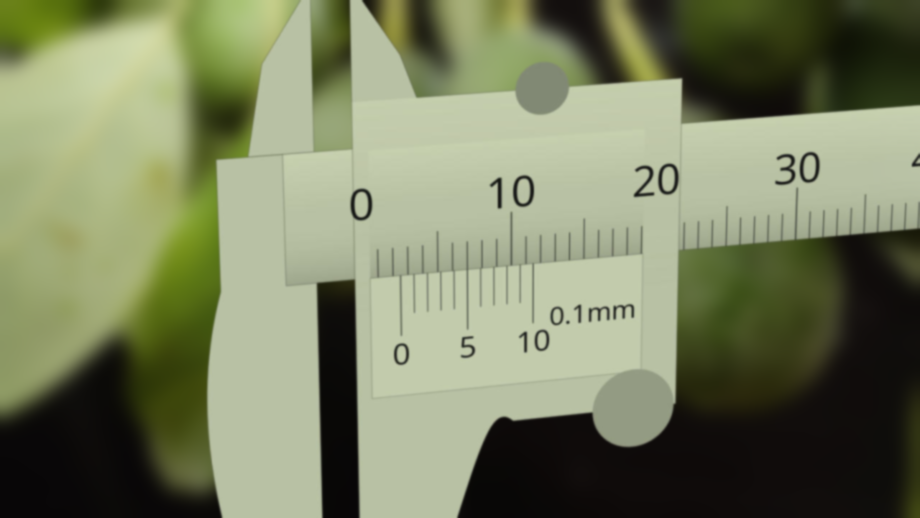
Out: 2.5
